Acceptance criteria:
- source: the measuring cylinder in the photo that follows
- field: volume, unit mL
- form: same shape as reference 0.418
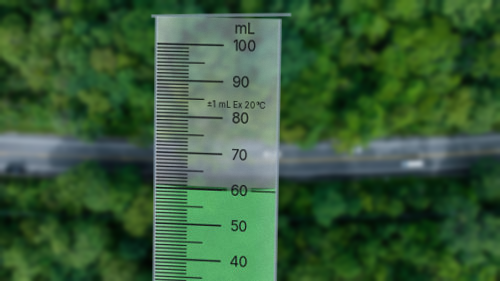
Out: 60
